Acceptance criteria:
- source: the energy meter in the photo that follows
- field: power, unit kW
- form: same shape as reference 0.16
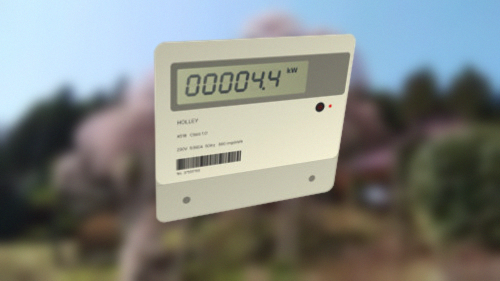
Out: 4.4
